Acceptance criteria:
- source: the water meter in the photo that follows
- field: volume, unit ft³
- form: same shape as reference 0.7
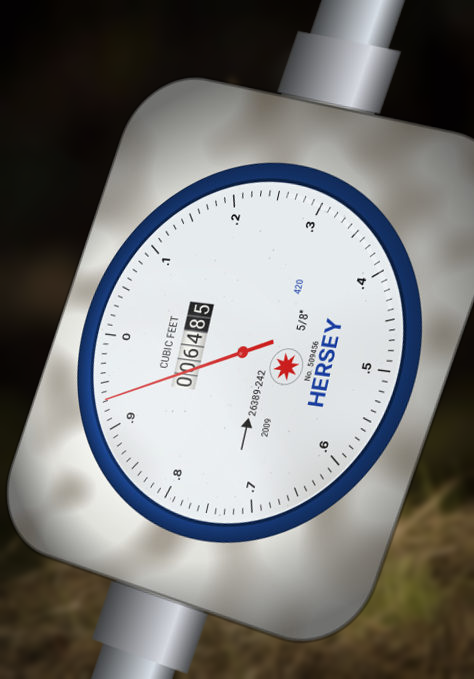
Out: 6484.93
